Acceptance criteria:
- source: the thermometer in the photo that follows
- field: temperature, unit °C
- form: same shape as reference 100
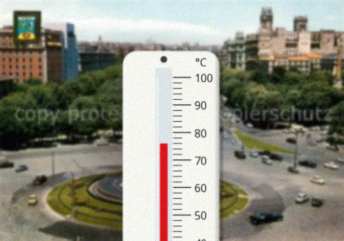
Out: 76
